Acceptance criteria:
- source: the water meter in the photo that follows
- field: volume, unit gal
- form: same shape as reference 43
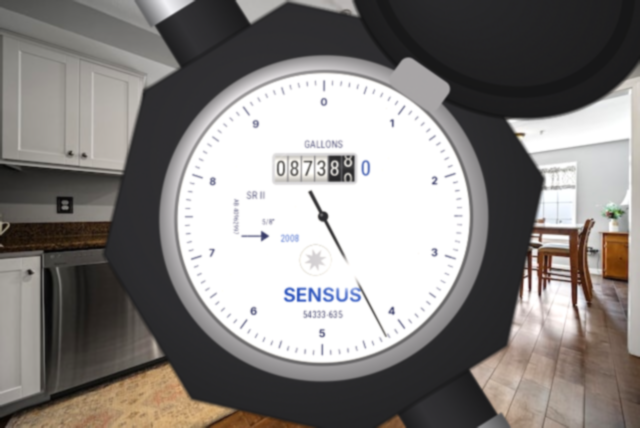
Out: 873884.2
